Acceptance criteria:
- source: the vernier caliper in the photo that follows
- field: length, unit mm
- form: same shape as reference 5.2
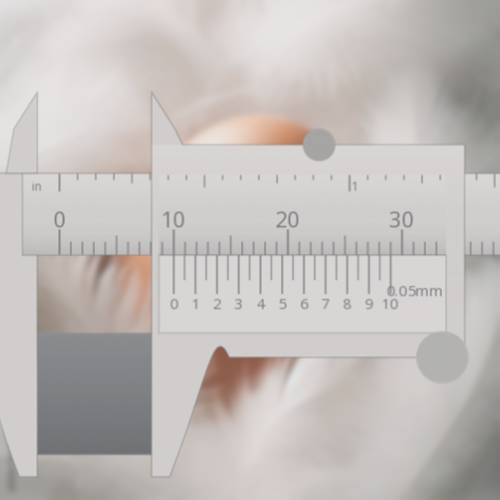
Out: 10.0
